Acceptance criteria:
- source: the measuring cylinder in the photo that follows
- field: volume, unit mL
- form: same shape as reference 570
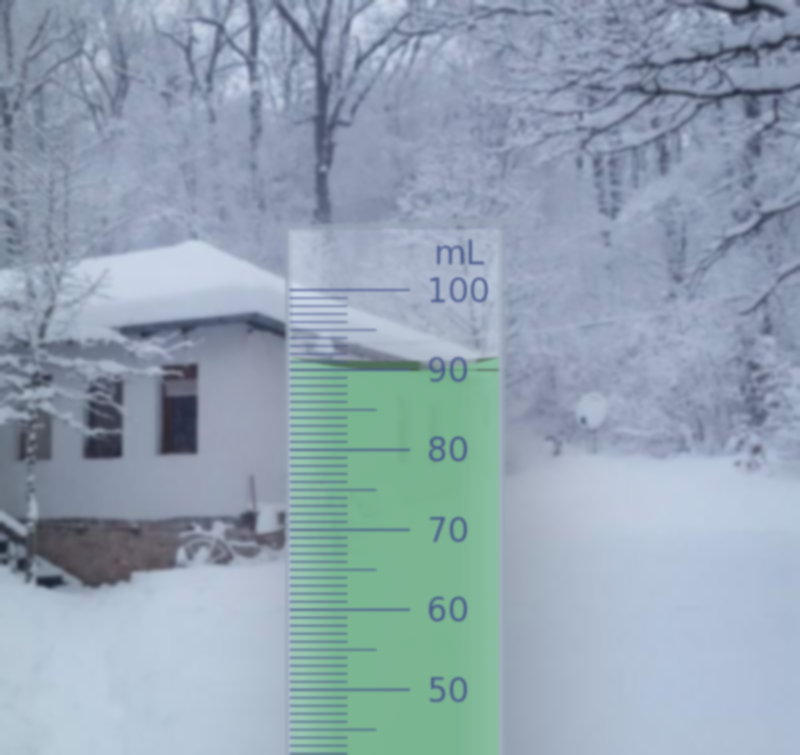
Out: 90
